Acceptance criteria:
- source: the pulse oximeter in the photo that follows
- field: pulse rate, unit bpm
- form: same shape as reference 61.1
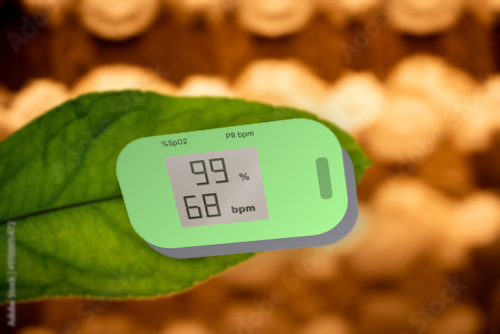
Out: 68
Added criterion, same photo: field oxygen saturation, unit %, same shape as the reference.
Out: 99
